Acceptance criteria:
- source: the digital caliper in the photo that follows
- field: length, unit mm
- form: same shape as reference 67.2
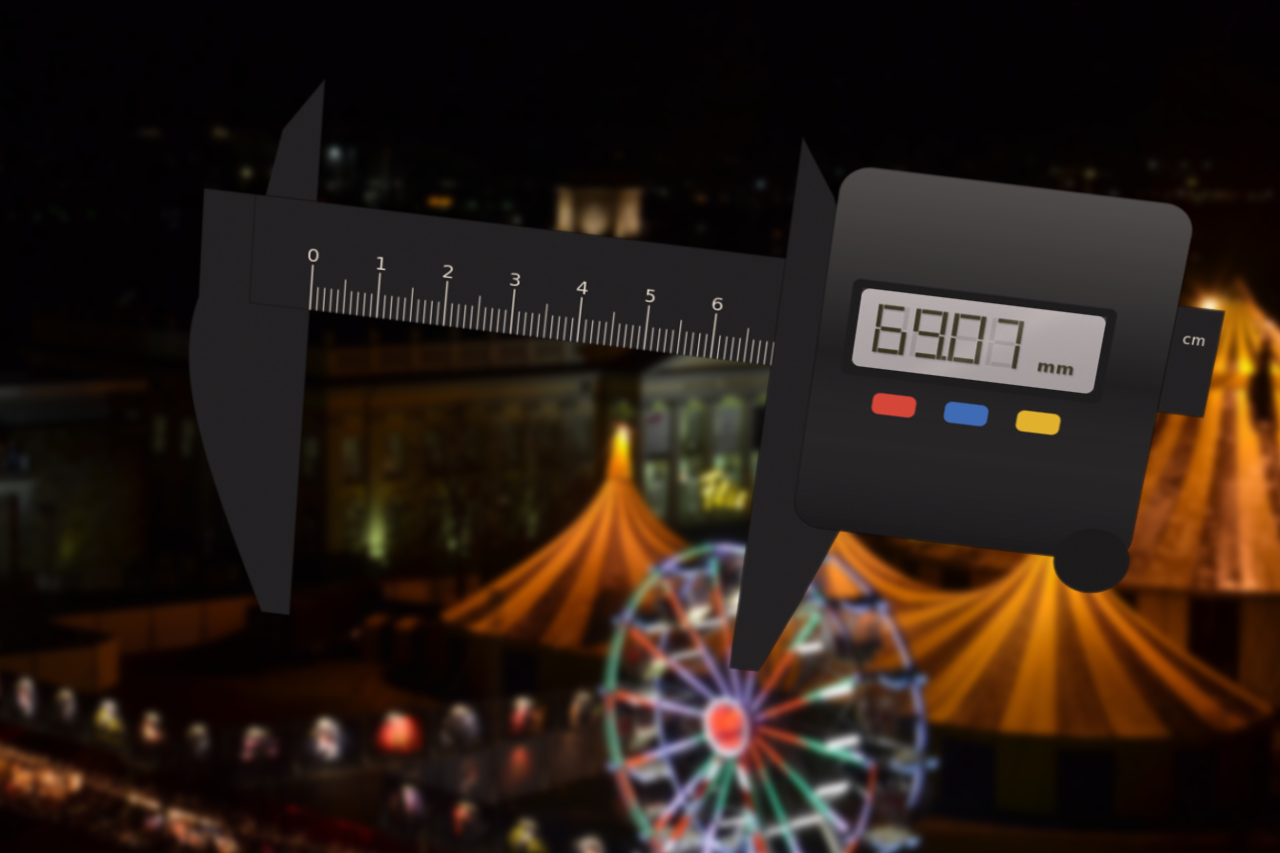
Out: 69.07
